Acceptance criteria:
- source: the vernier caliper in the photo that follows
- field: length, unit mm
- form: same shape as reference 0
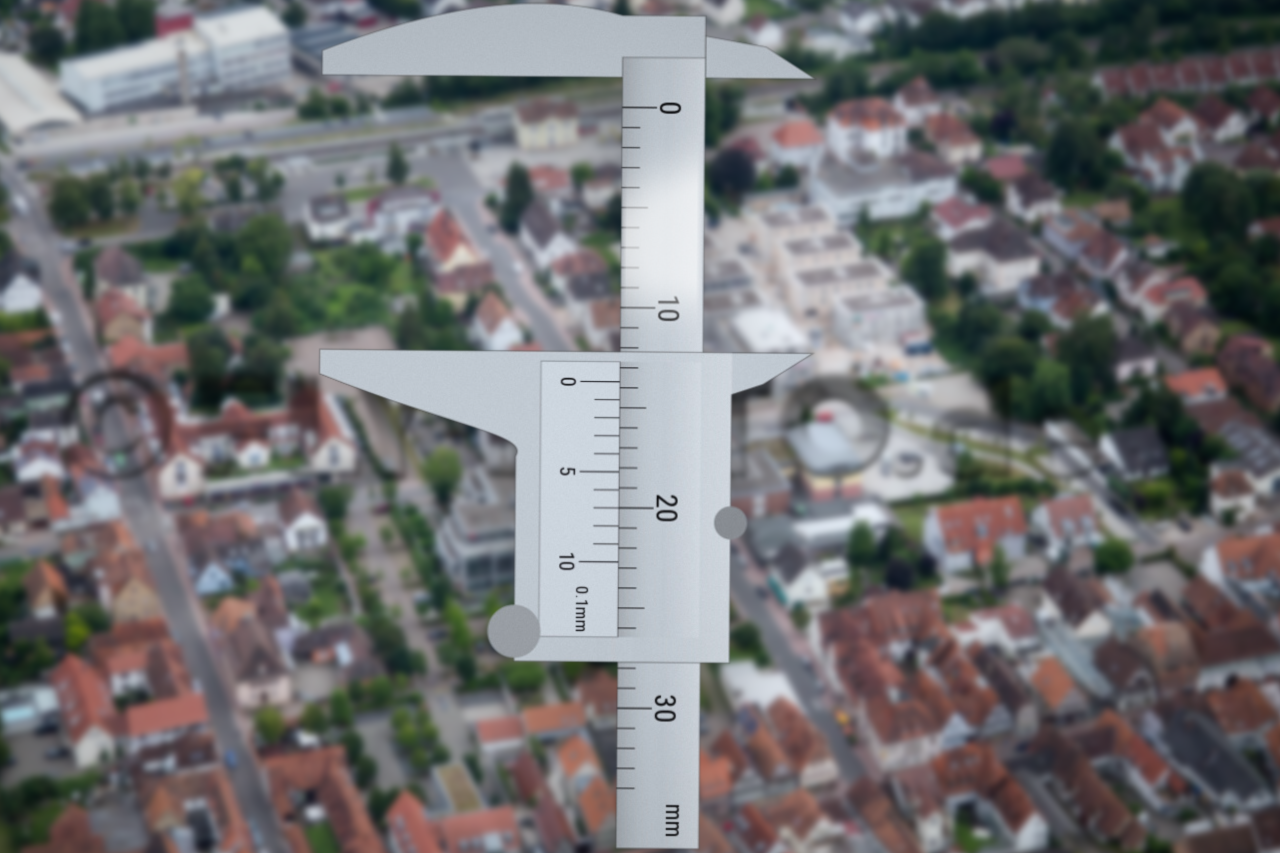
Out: 13.7
